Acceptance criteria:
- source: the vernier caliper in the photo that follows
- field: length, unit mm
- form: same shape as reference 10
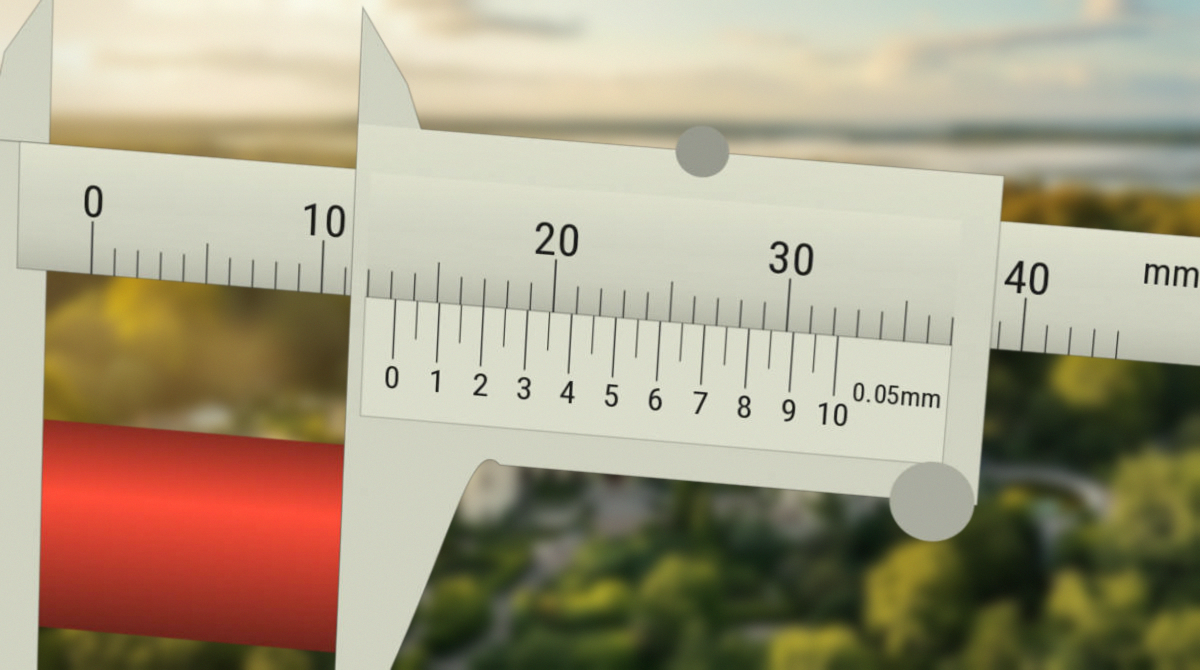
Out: 13.2
